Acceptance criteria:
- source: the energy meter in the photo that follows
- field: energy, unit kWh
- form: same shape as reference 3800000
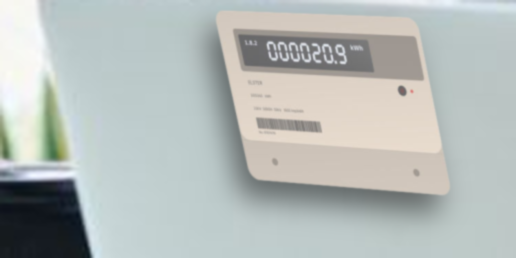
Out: 20.9
